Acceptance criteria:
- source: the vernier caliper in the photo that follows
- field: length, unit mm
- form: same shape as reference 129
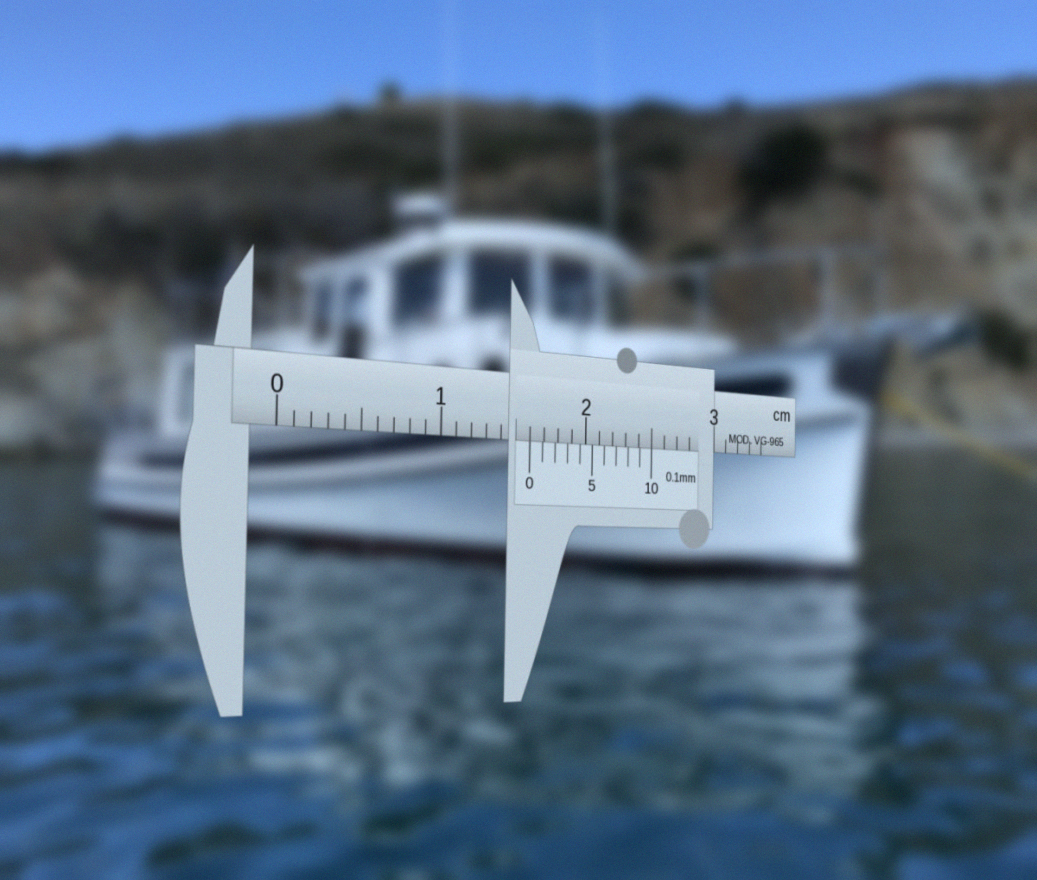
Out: 16.0
